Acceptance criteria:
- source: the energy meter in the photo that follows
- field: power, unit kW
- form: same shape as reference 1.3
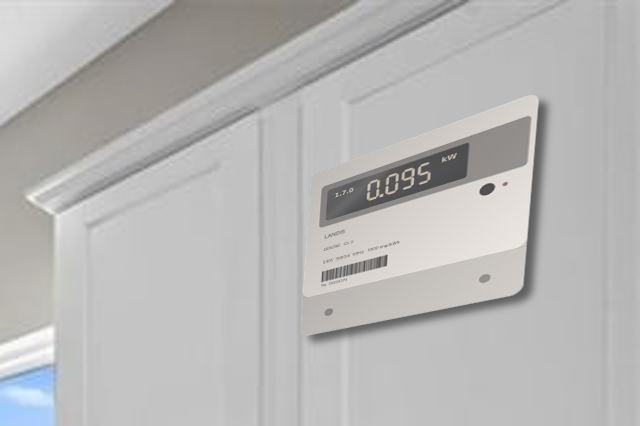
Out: 0.095
